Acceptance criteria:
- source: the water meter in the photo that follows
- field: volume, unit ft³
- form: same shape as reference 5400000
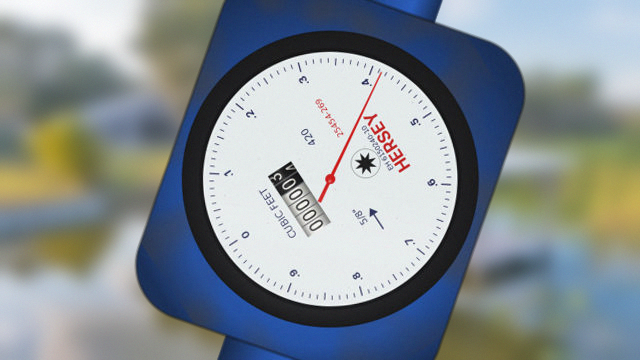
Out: 3.41
